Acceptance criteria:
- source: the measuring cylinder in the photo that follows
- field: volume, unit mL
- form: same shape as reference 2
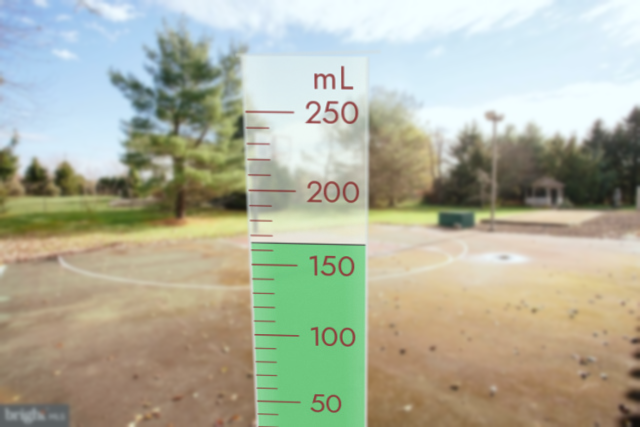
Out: 165
